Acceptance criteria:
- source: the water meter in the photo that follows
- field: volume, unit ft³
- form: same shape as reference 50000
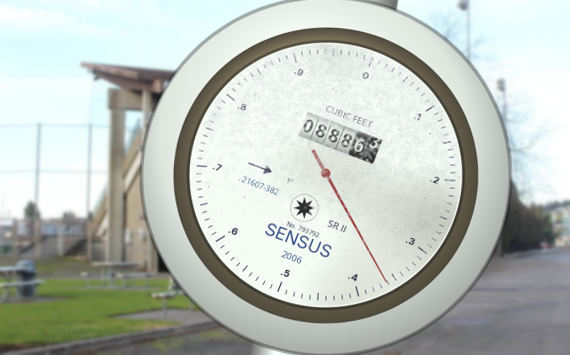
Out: 88863.36
